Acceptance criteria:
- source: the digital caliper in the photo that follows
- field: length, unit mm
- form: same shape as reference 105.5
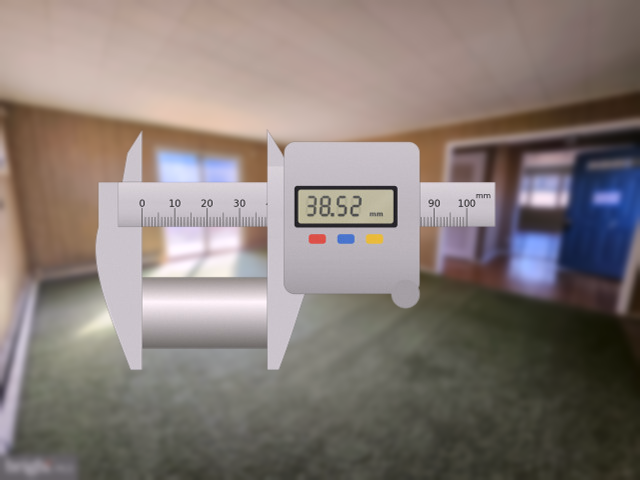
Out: 38.52
